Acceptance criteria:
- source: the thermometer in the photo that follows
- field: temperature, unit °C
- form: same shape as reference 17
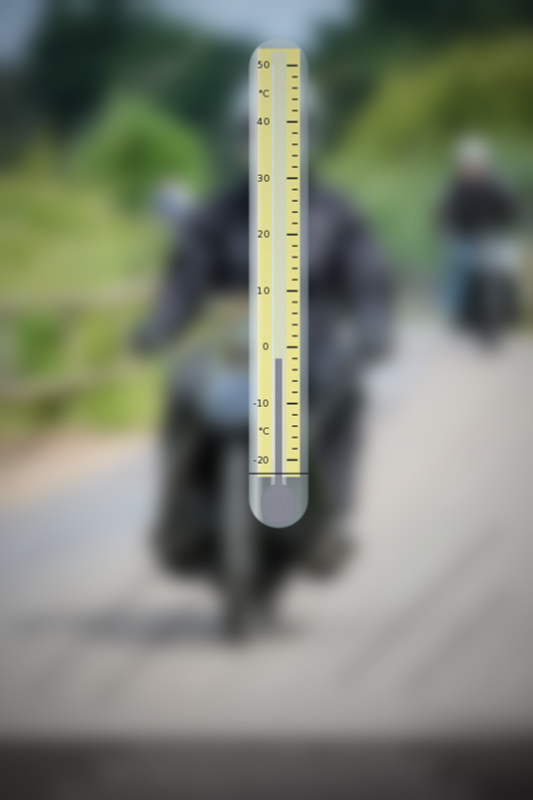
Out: -2
